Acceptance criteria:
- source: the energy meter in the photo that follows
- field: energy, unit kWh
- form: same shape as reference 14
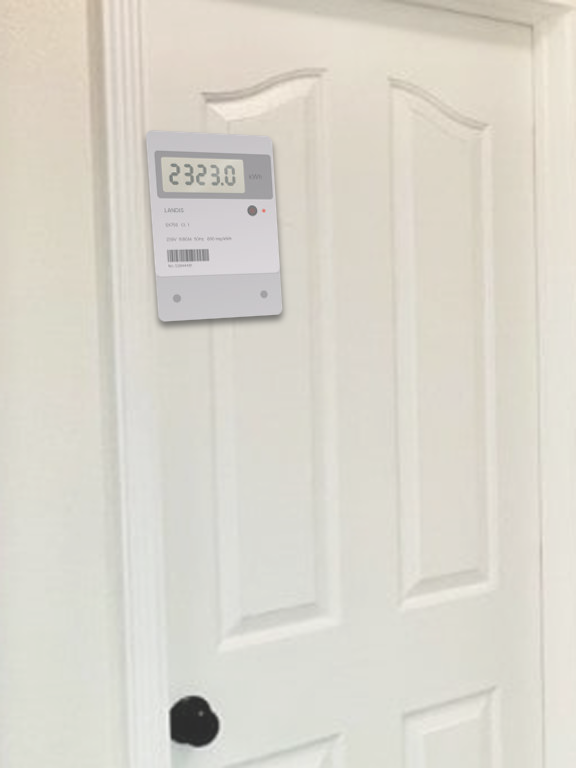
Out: 2323.0
